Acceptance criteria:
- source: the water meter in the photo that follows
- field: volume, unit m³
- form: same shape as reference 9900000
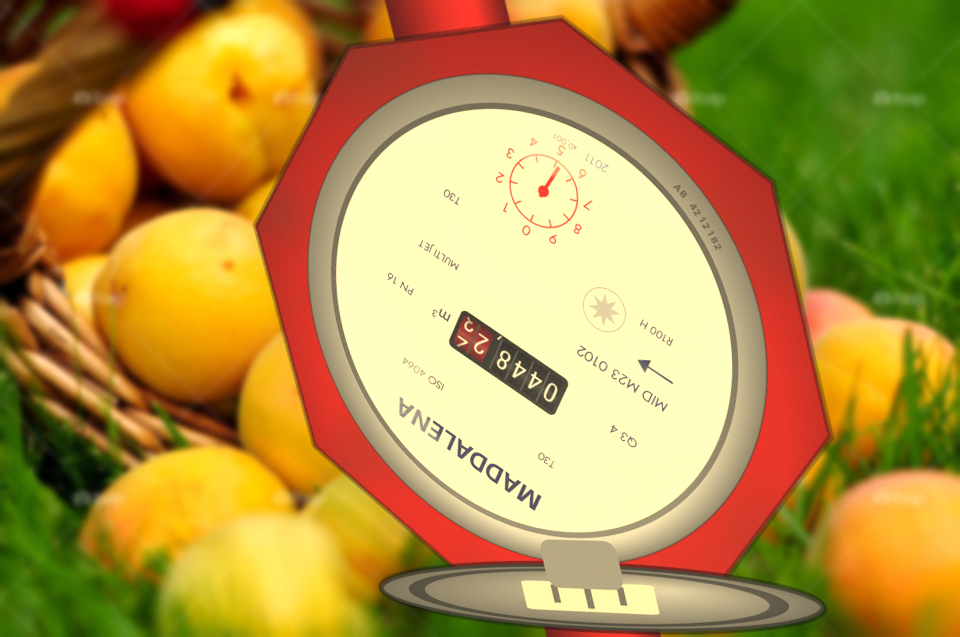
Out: 448.225
